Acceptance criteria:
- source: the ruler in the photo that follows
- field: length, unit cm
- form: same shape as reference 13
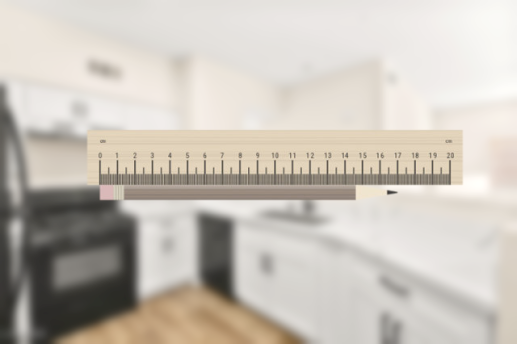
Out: 17
